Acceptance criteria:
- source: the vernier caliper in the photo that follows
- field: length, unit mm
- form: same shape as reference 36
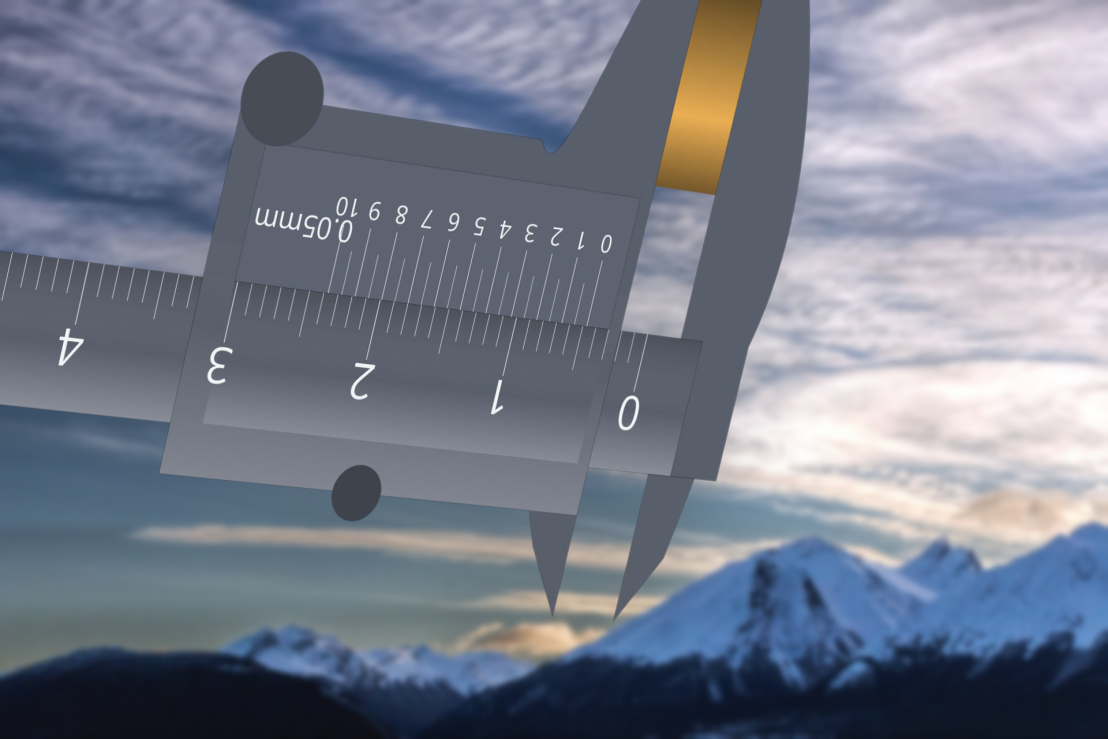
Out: 4.7
